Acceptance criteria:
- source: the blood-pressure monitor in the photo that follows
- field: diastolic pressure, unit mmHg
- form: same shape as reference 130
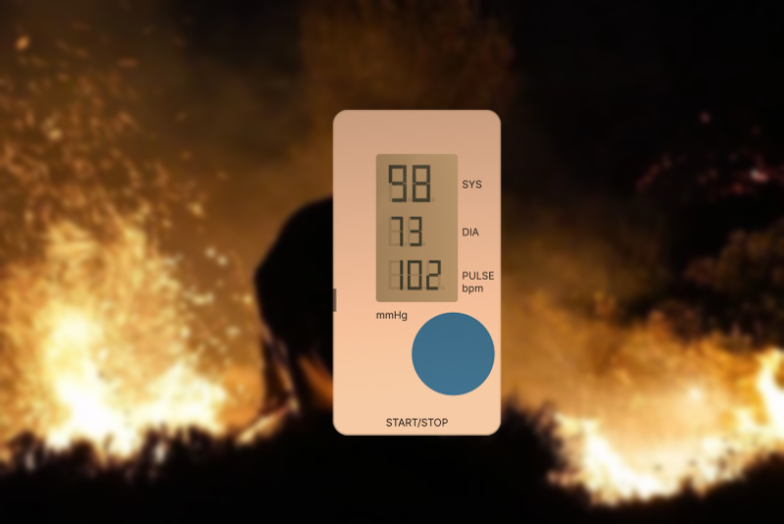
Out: 73
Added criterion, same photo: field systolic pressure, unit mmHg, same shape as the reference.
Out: 98
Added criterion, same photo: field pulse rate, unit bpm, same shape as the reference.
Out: 102
